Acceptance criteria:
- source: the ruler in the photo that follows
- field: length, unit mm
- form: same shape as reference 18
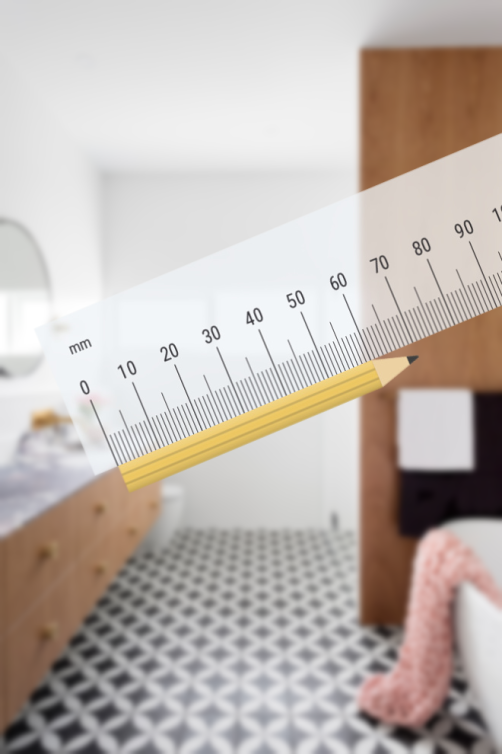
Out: 70
